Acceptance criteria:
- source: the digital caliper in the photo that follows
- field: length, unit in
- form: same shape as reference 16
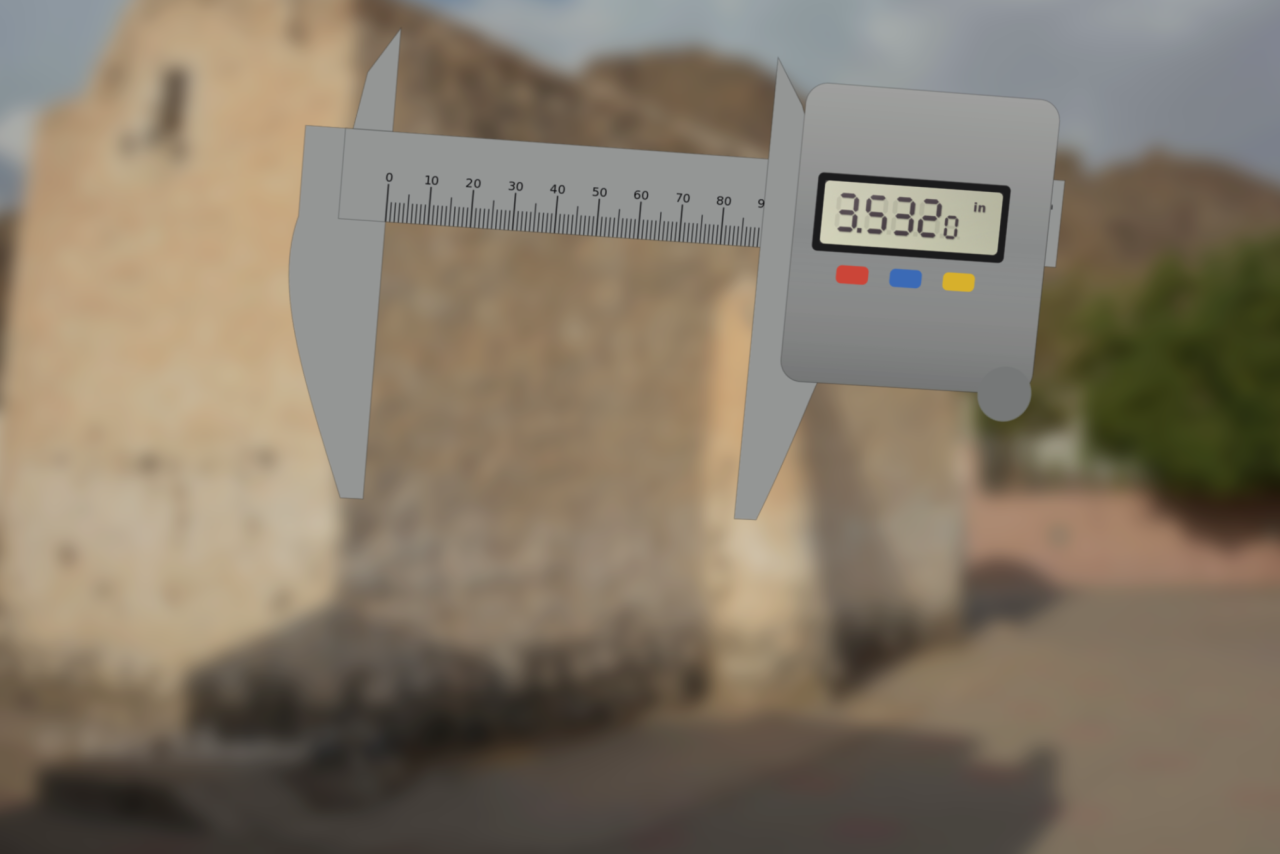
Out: 3.5320
